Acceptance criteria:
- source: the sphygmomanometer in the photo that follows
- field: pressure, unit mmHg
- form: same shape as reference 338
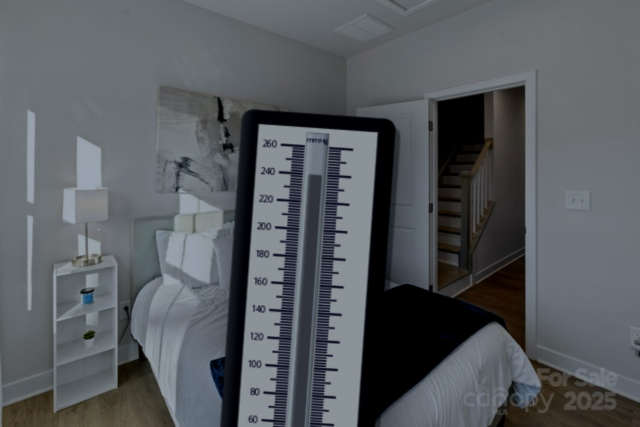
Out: 240
